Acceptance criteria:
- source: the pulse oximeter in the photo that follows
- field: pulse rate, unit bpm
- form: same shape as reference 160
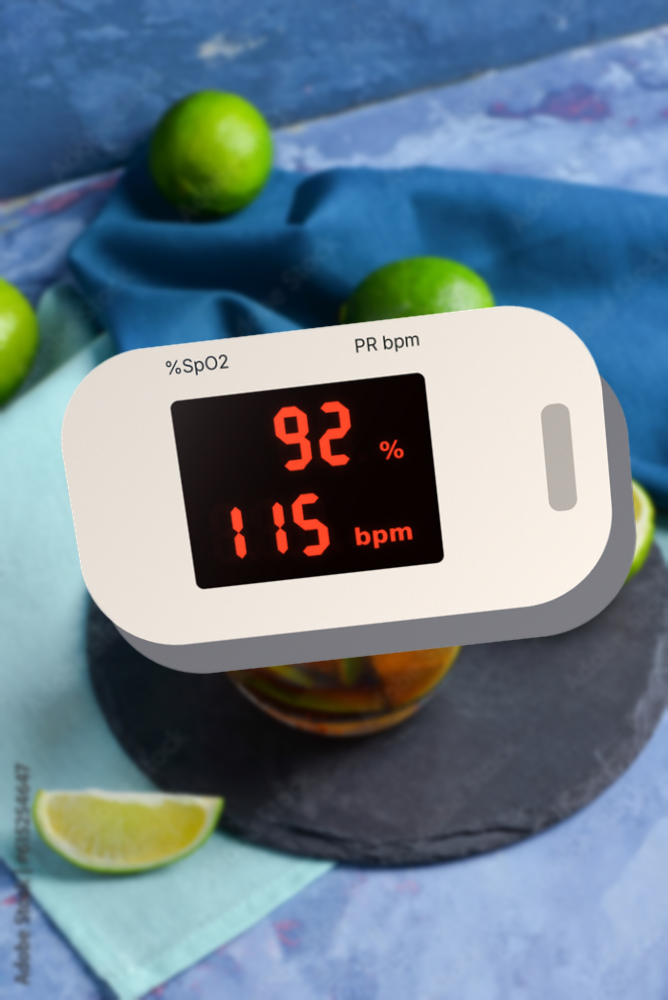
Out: 115
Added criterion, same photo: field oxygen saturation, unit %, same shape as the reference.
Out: 92
